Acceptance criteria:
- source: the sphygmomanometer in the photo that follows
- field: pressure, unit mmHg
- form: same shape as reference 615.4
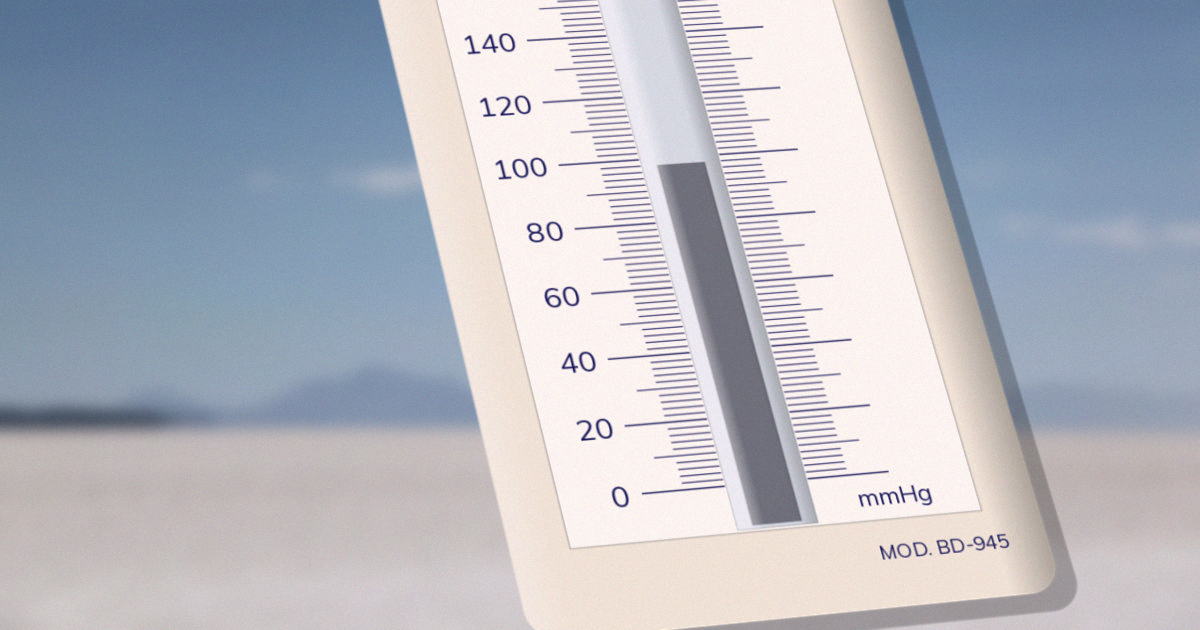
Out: 98
